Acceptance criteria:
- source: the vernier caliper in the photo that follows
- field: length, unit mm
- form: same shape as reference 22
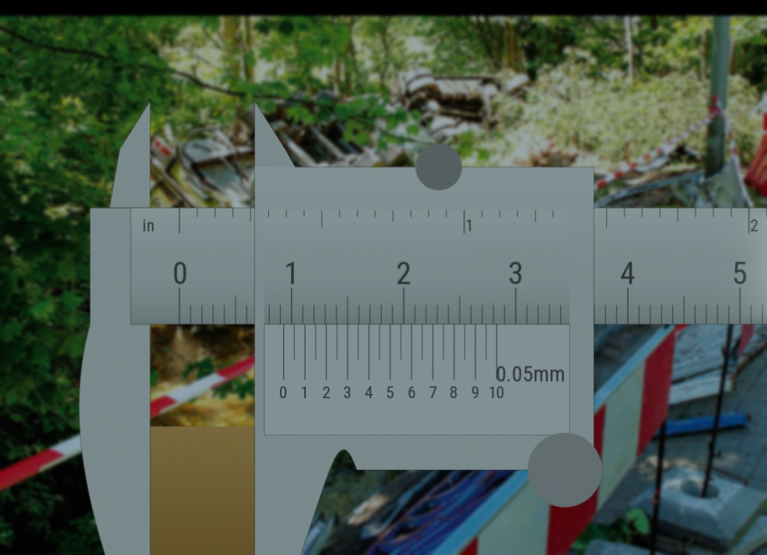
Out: 9.3
